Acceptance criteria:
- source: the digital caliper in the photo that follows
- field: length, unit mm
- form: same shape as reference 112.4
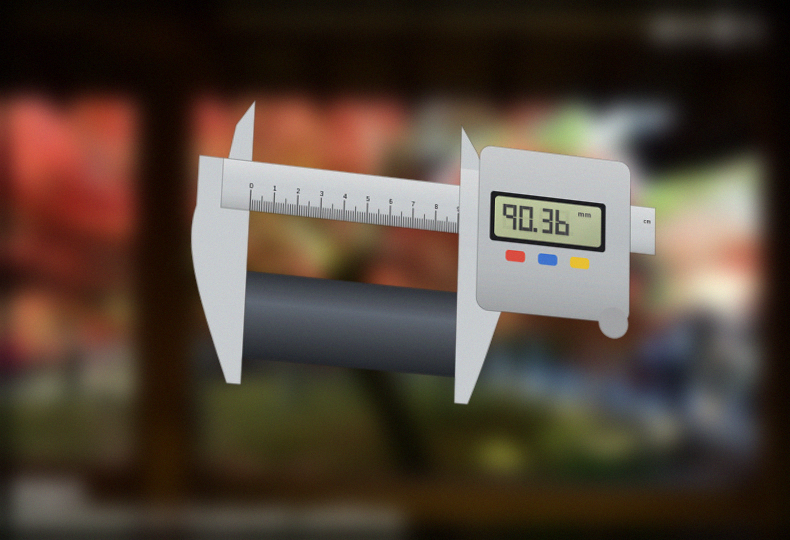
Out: 90.36
